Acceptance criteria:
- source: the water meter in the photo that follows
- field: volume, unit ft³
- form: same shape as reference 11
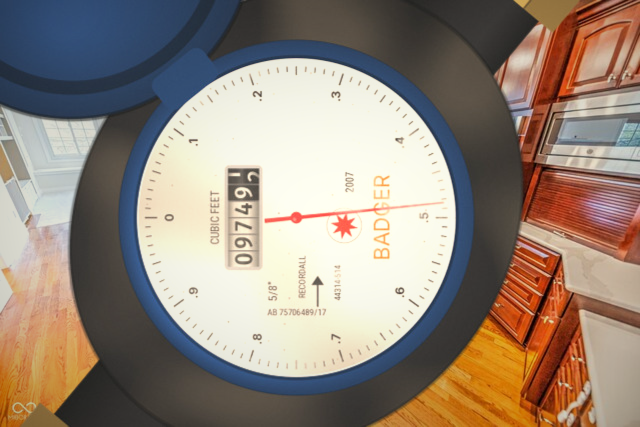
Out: 97491.48
